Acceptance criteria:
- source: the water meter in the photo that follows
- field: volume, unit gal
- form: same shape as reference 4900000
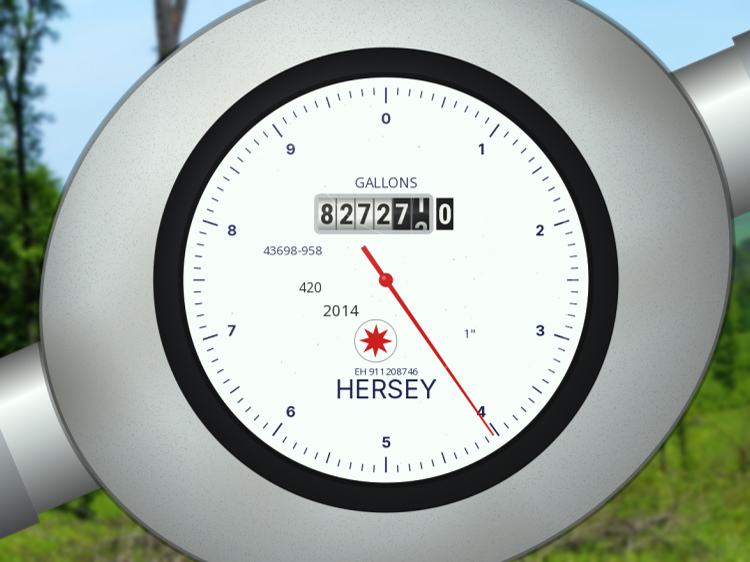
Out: 8272714.0
